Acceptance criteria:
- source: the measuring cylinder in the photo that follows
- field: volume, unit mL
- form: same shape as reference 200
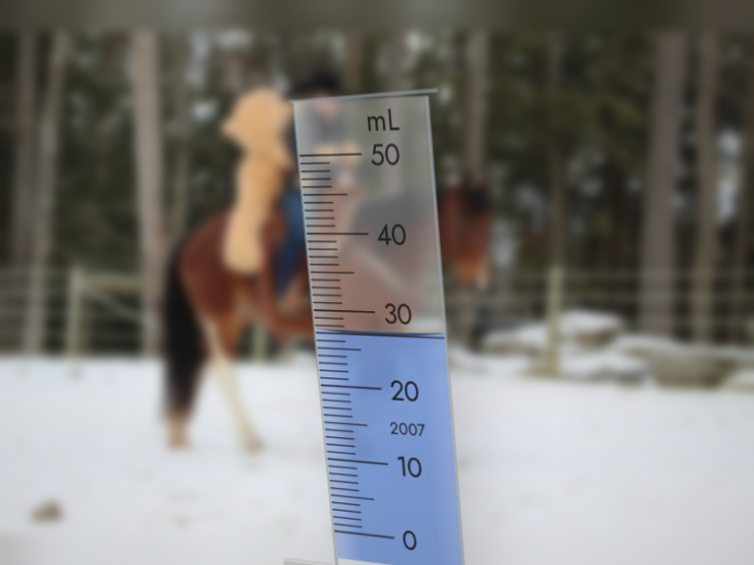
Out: 27
